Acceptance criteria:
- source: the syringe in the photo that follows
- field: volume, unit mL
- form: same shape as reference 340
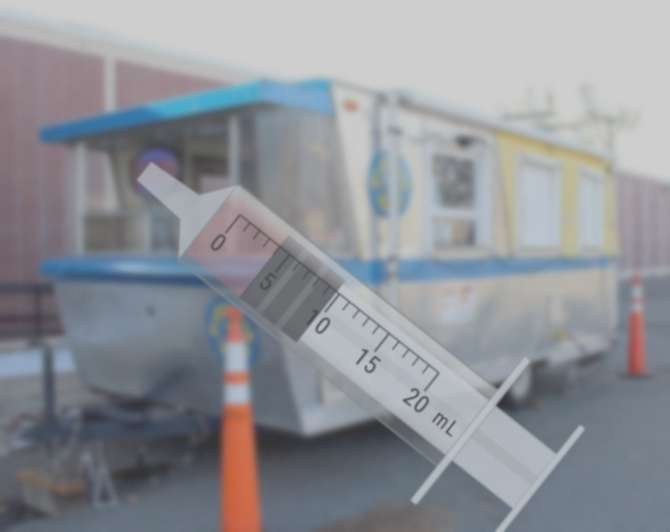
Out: 4
